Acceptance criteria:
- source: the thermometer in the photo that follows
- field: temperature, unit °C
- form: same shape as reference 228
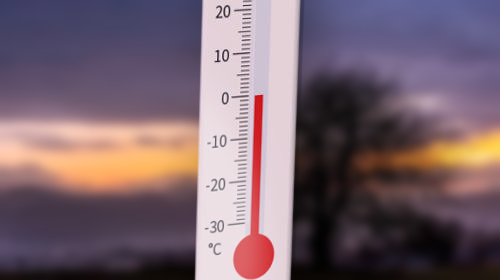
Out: 0
